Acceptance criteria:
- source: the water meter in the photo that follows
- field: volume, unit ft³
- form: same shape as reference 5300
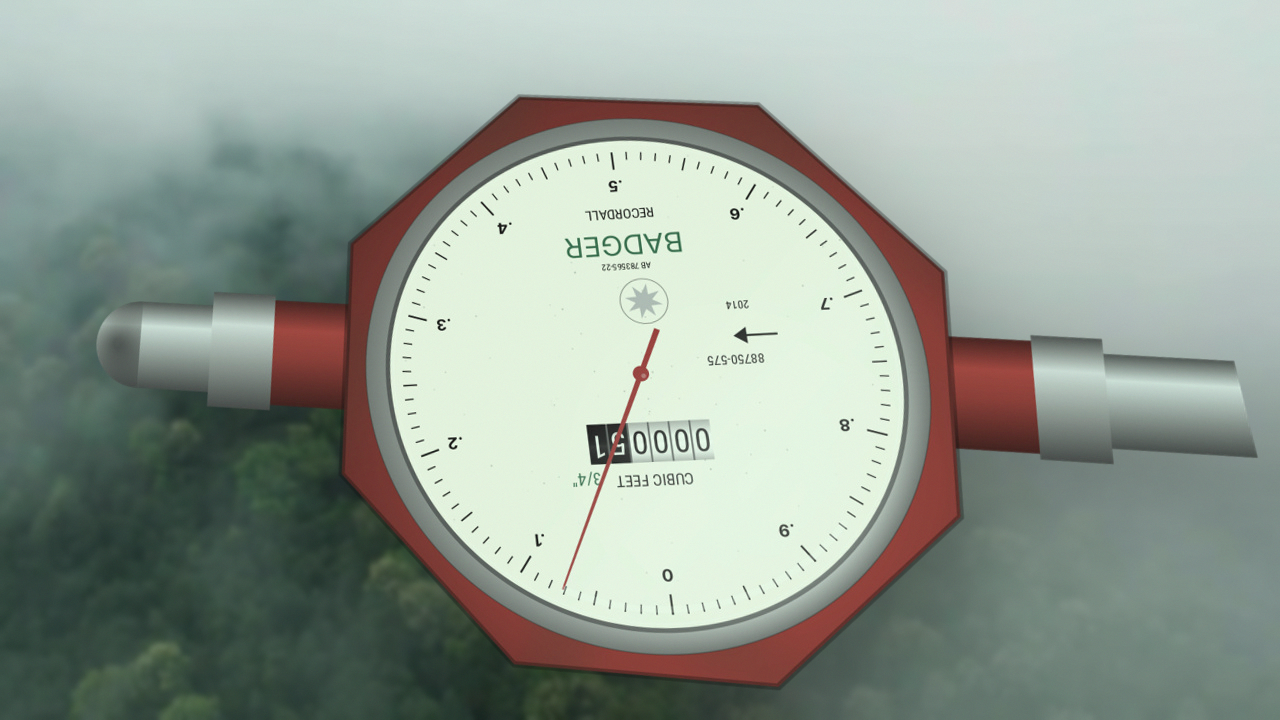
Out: 51.07
